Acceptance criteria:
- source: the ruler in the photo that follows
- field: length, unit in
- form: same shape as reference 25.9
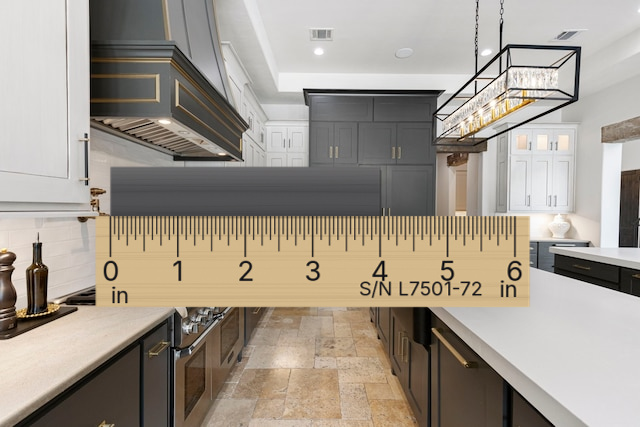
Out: 4
